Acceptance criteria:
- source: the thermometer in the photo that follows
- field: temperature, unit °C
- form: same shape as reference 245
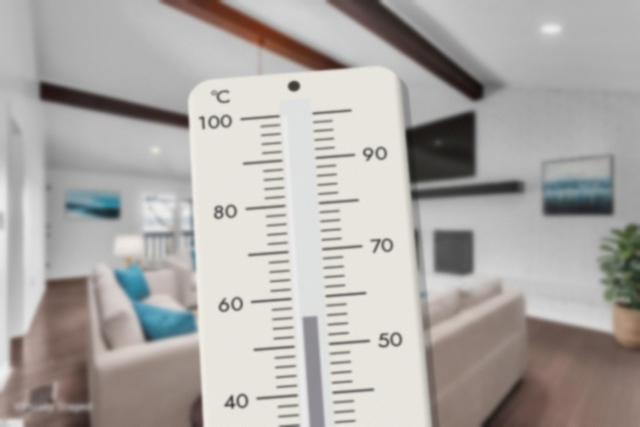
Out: 56
